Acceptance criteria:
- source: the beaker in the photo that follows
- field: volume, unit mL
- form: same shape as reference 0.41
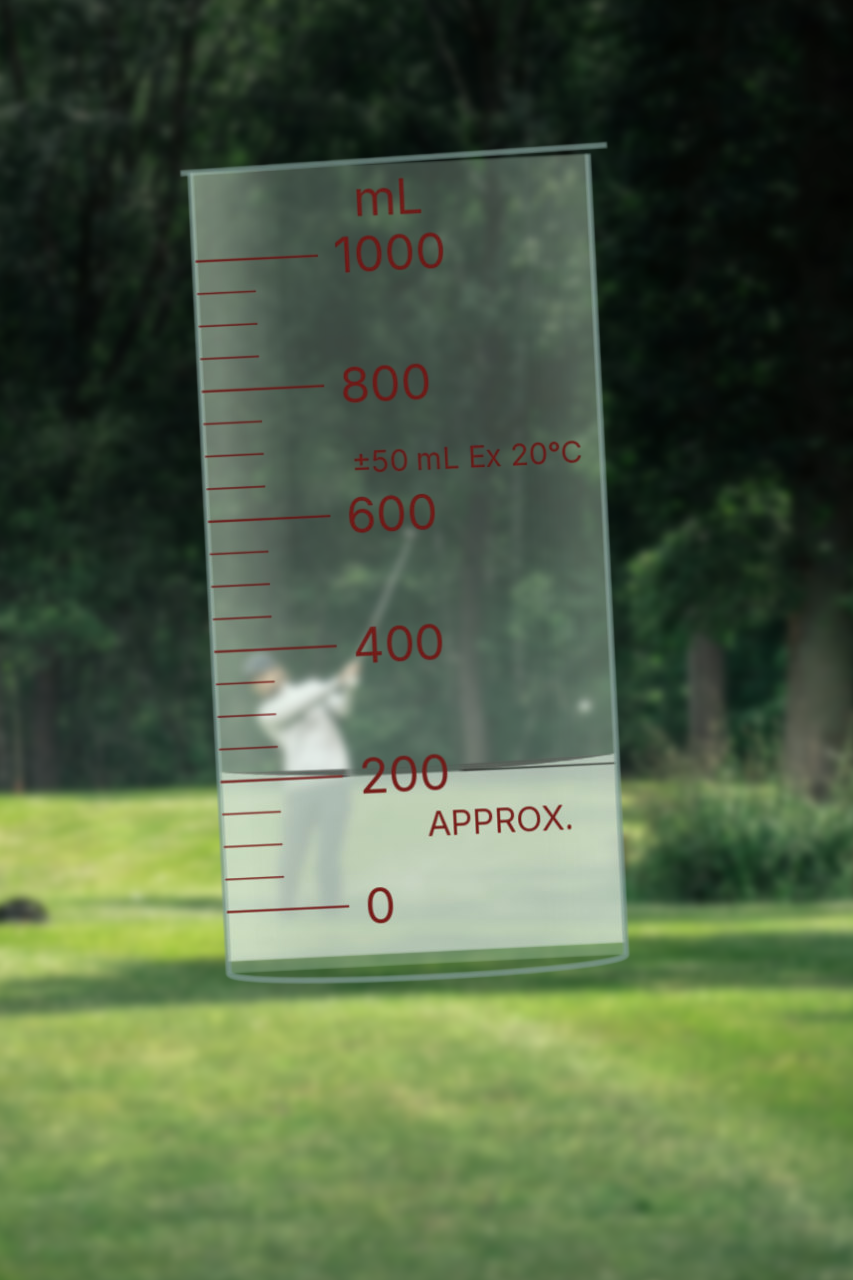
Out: 200
